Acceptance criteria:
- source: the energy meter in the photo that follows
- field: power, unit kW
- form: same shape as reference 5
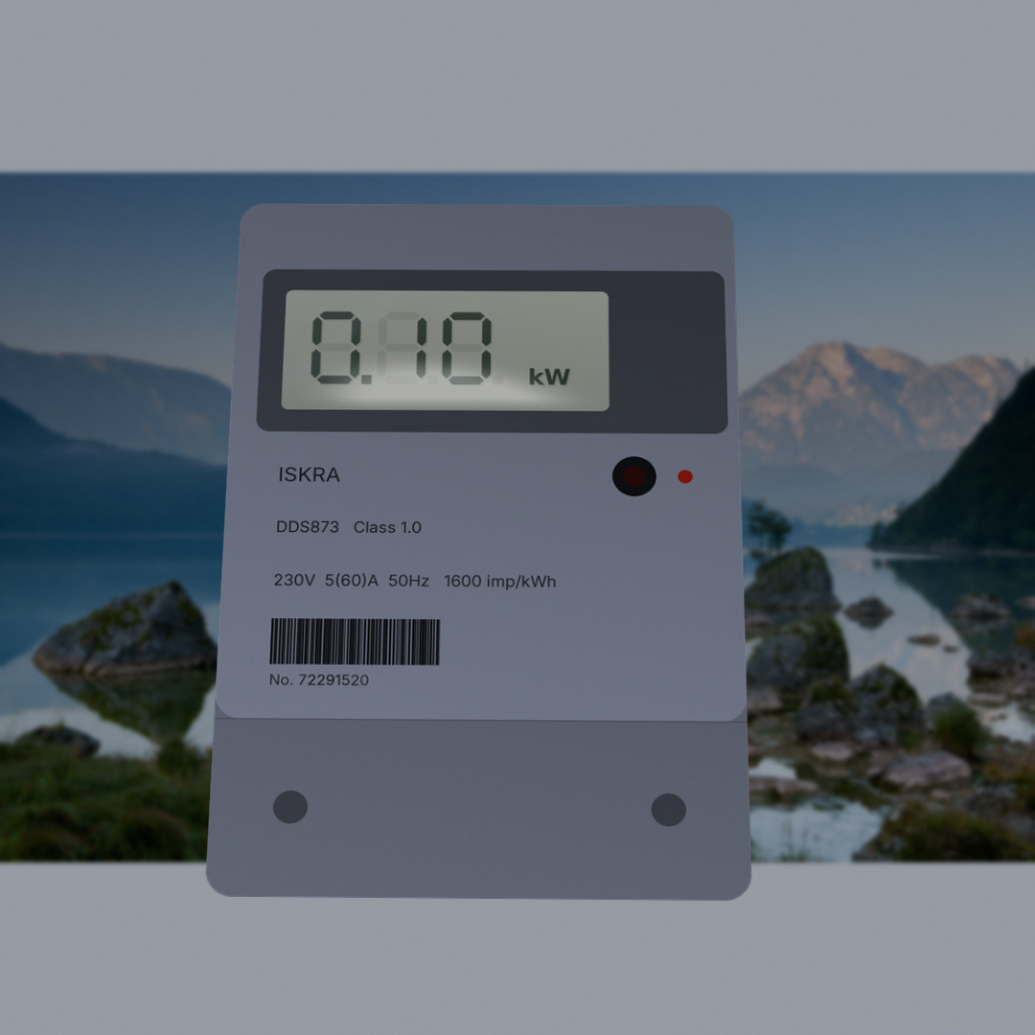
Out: 0.10
